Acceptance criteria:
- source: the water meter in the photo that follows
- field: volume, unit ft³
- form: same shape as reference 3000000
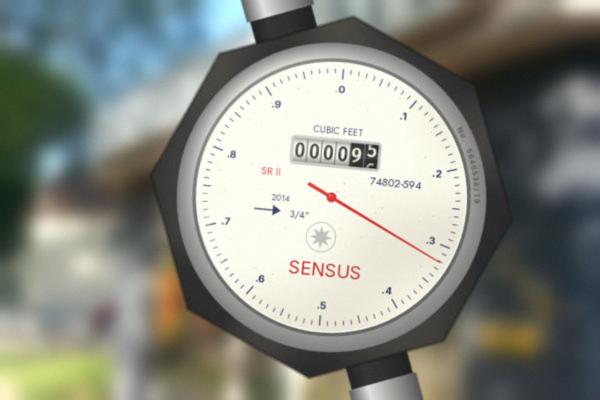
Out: 95.32
